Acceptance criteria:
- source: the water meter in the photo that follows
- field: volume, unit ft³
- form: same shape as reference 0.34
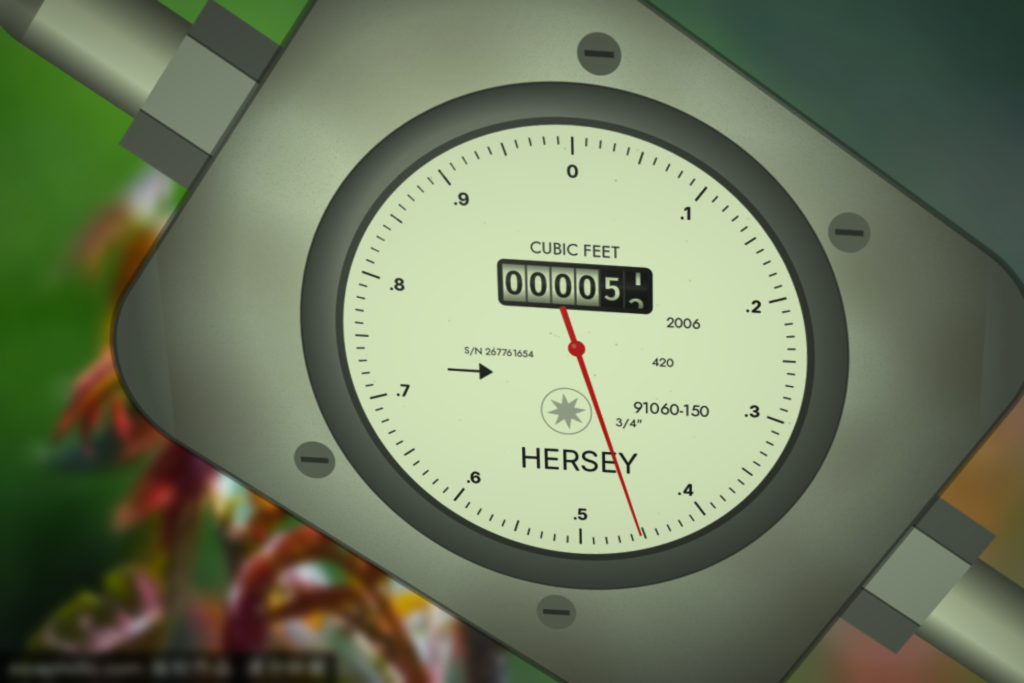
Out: 51.45
